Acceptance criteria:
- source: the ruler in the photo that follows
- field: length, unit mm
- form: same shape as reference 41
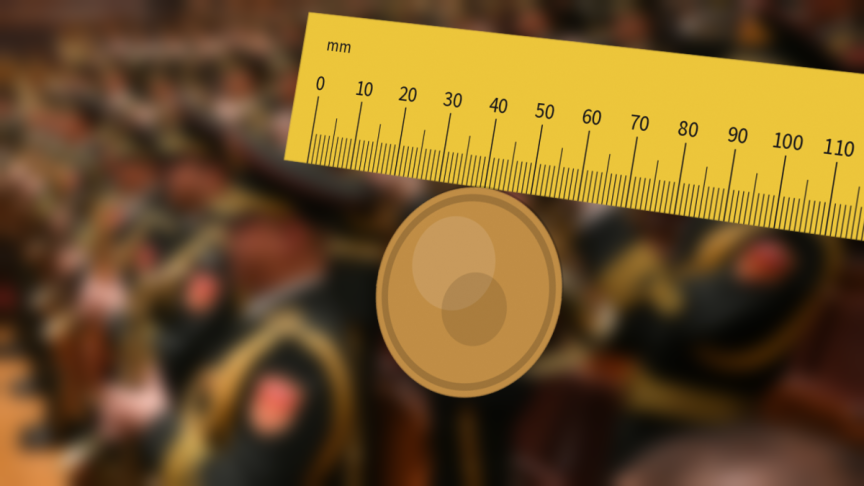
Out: 40
